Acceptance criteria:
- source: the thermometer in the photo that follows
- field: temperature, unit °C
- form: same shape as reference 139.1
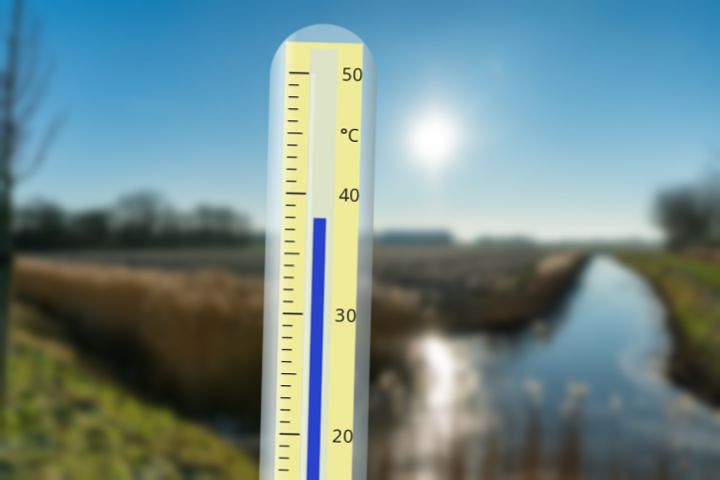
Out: 38
